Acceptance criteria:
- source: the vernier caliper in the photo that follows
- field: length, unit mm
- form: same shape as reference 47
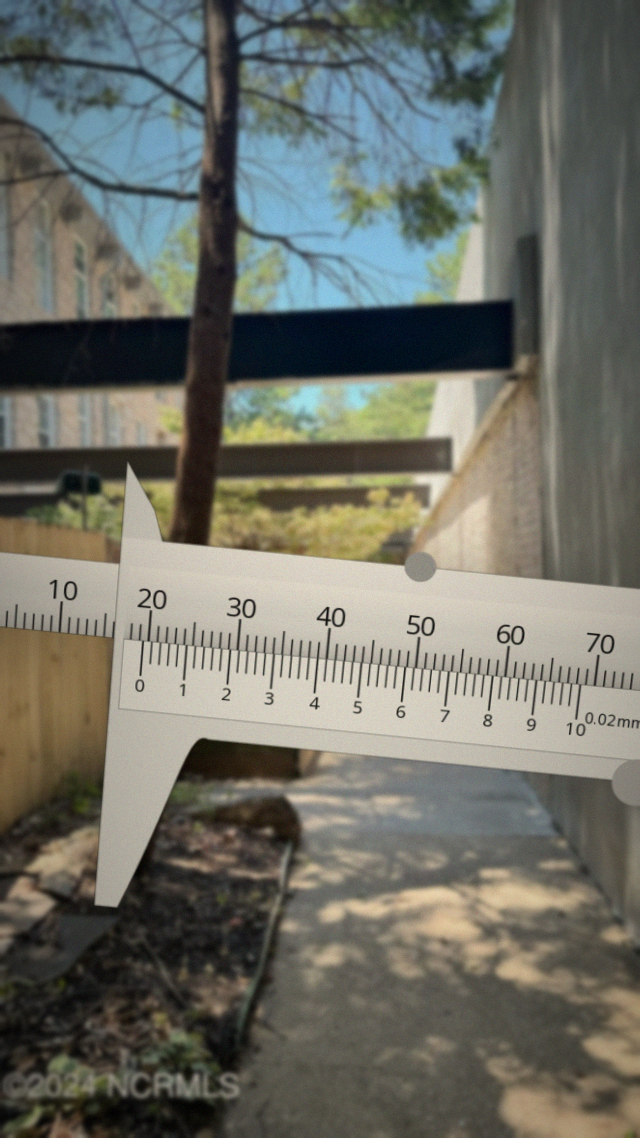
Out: 19.4
